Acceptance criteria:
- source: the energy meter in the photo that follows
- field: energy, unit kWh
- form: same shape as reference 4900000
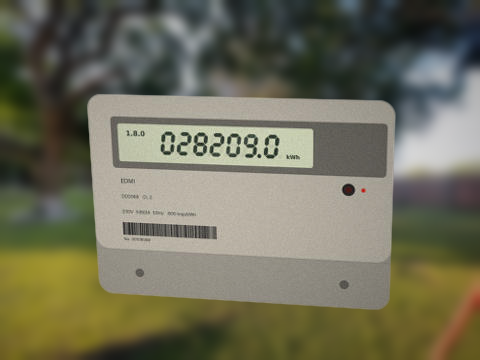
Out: 28209.0
